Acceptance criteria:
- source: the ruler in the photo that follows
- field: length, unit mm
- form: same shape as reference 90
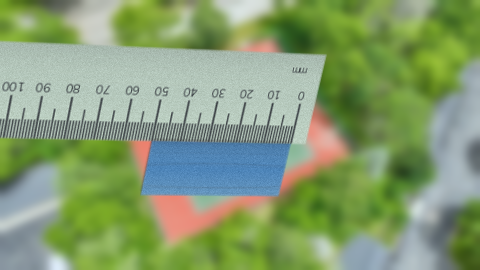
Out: 50
